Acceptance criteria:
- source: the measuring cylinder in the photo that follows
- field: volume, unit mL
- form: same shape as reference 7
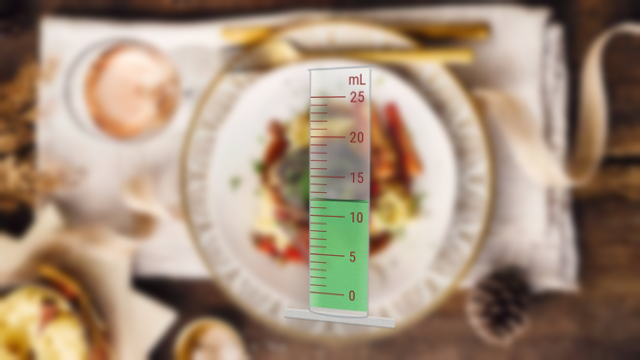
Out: 12
